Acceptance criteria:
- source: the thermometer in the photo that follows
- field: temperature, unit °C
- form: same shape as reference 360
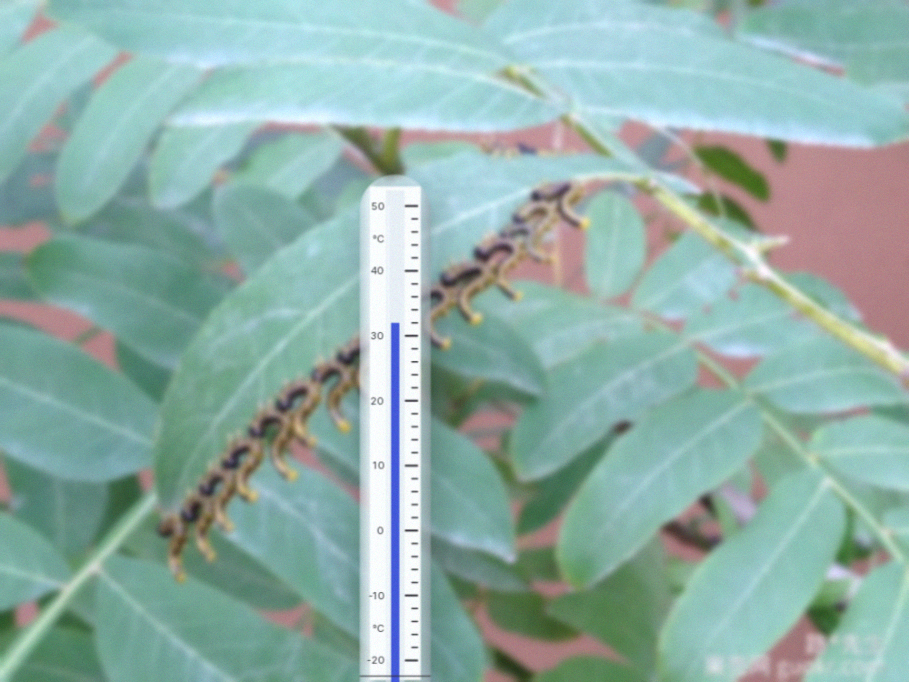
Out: 32
